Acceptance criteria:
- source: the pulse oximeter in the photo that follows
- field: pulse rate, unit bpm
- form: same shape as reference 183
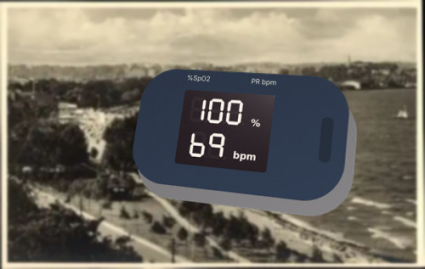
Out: 69
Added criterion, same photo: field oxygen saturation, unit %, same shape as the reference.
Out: 100
